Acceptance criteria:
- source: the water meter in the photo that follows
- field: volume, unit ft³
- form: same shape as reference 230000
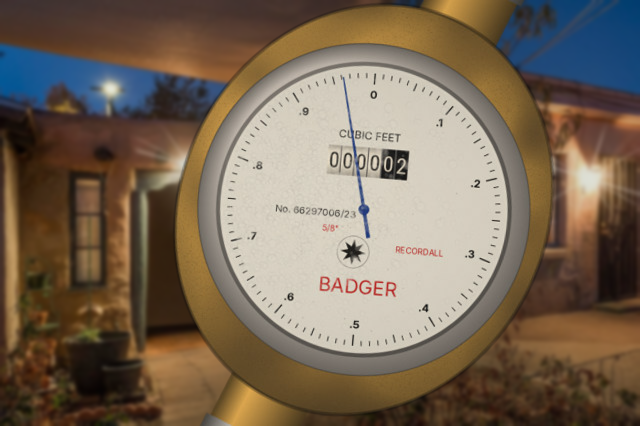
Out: 1.96
